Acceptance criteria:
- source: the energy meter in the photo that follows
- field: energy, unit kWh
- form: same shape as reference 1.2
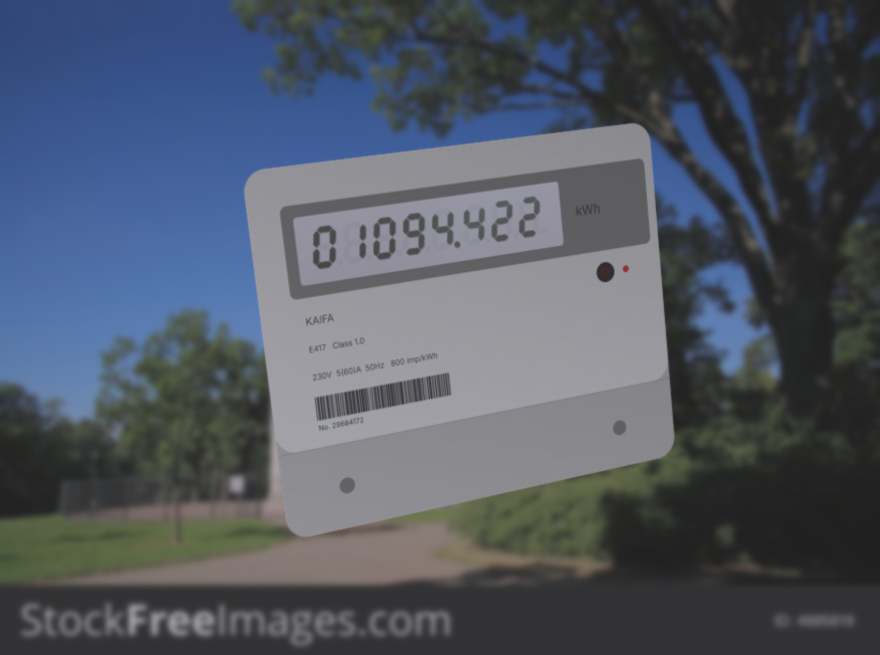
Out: 1094.422
